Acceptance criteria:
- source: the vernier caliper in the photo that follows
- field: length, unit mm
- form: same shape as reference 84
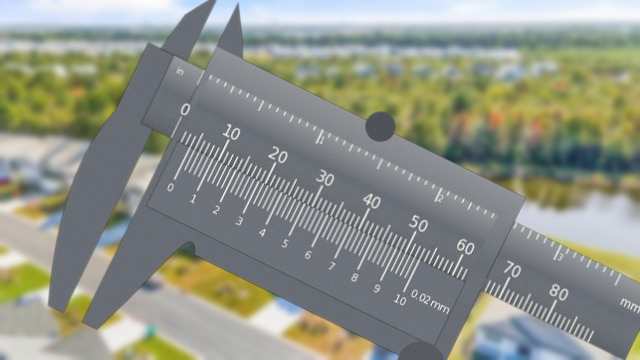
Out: 4.0
